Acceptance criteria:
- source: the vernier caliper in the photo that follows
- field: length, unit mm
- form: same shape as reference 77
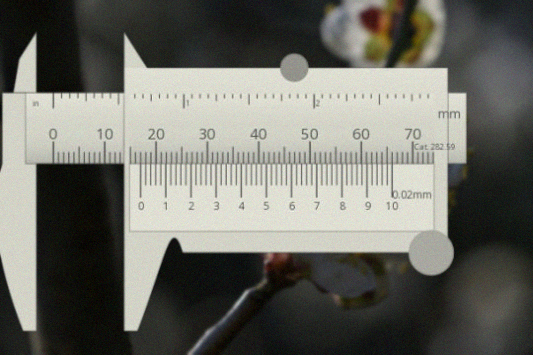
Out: 17.0
